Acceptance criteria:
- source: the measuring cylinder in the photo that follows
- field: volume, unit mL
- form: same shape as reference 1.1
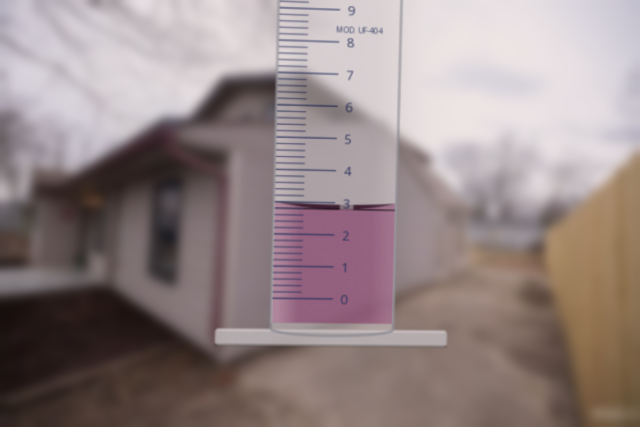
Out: 2.8
